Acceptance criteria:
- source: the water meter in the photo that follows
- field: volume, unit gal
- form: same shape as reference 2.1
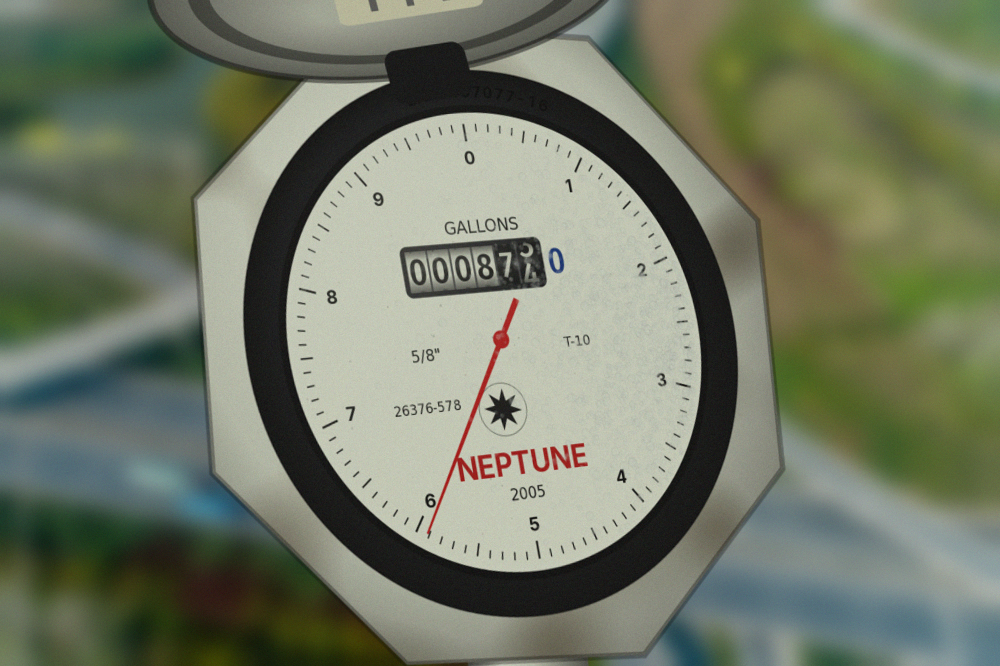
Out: 8735.9
